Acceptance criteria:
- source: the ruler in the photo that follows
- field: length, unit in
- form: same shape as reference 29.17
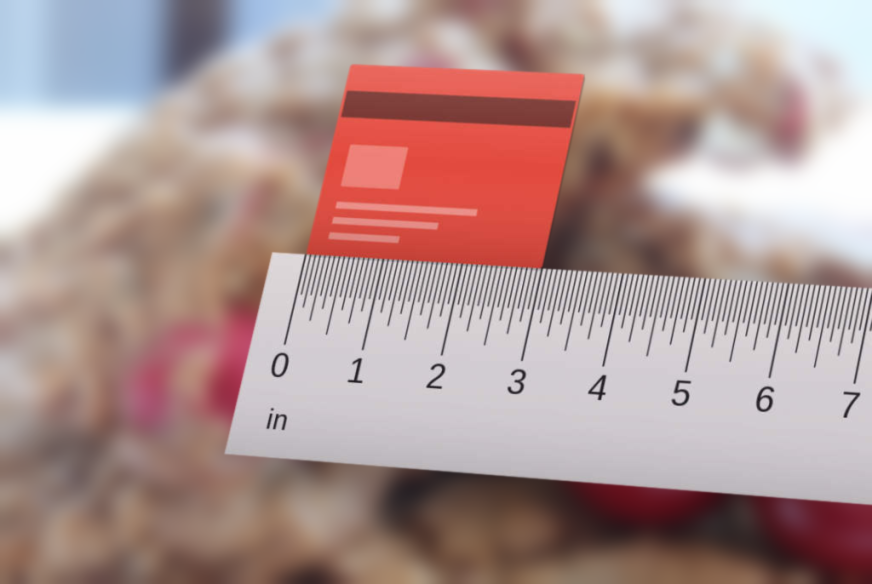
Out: 3
